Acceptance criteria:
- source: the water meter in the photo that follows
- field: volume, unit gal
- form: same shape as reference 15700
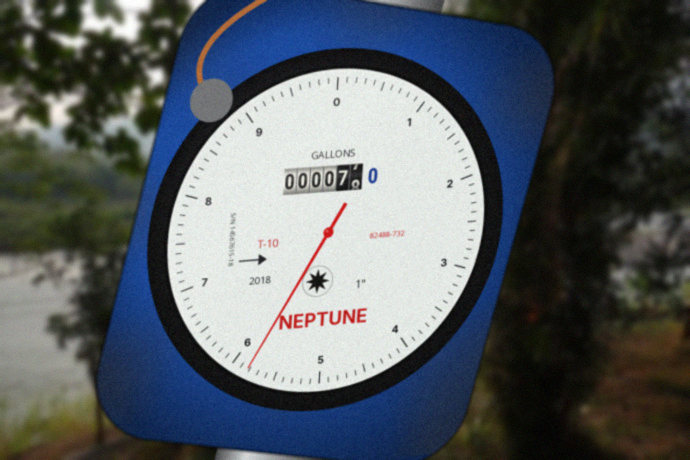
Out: 775.8
